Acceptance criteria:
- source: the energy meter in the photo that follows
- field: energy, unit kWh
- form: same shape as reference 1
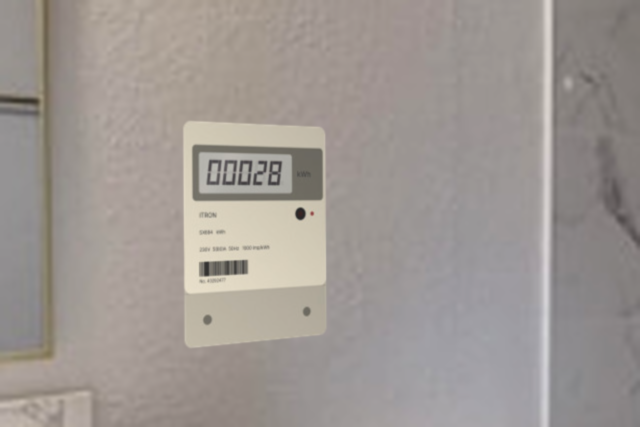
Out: 28
